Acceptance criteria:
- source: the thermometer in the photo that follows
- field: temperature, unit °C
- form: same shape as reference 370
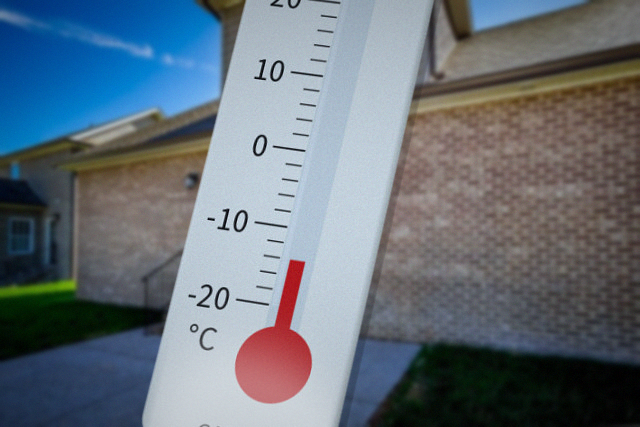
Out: -14
